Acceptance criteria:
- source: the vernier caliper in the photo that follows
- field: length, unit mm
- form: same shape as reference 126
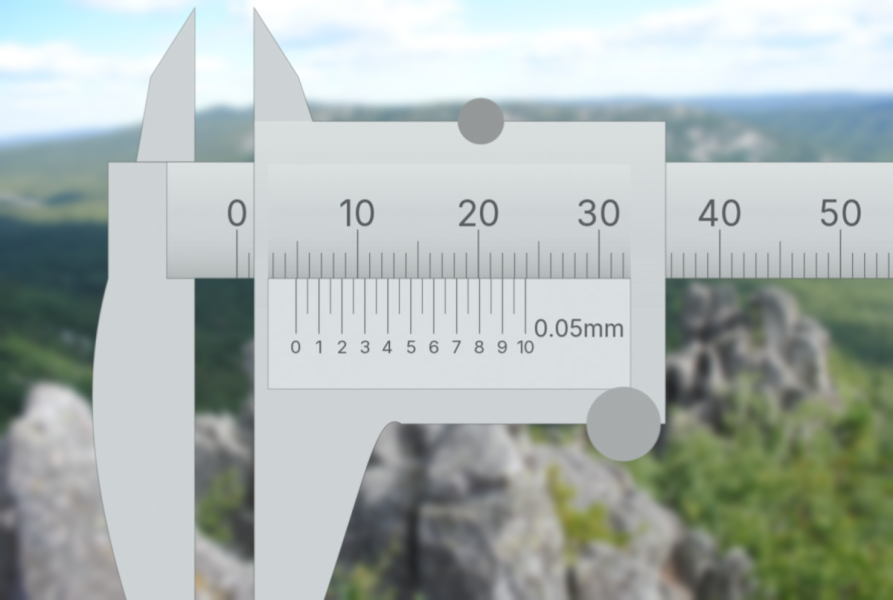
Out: 4.9
